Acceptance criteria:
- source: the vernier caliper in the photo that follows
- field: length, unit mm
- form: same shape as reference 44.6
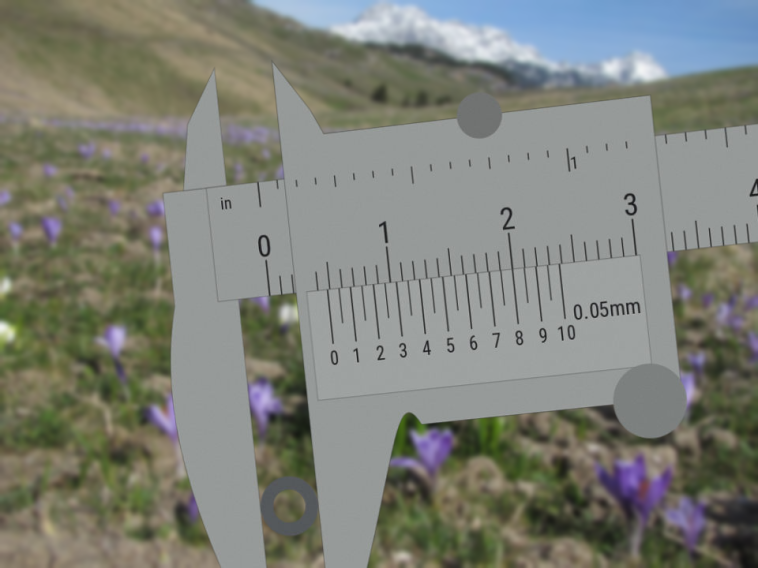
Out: 4.8
